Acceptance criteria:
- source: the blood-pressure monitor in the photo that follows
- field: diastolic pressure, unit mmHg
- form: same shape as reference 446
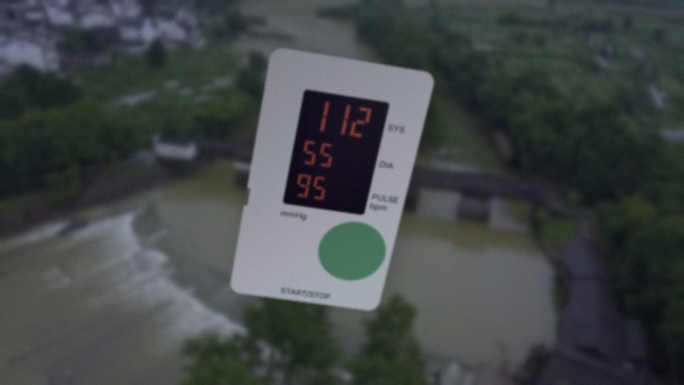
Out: 55
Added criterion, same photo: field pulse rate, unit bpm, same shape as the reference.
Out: 95
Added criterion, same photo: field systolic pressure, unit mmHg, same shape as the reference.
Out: 112
